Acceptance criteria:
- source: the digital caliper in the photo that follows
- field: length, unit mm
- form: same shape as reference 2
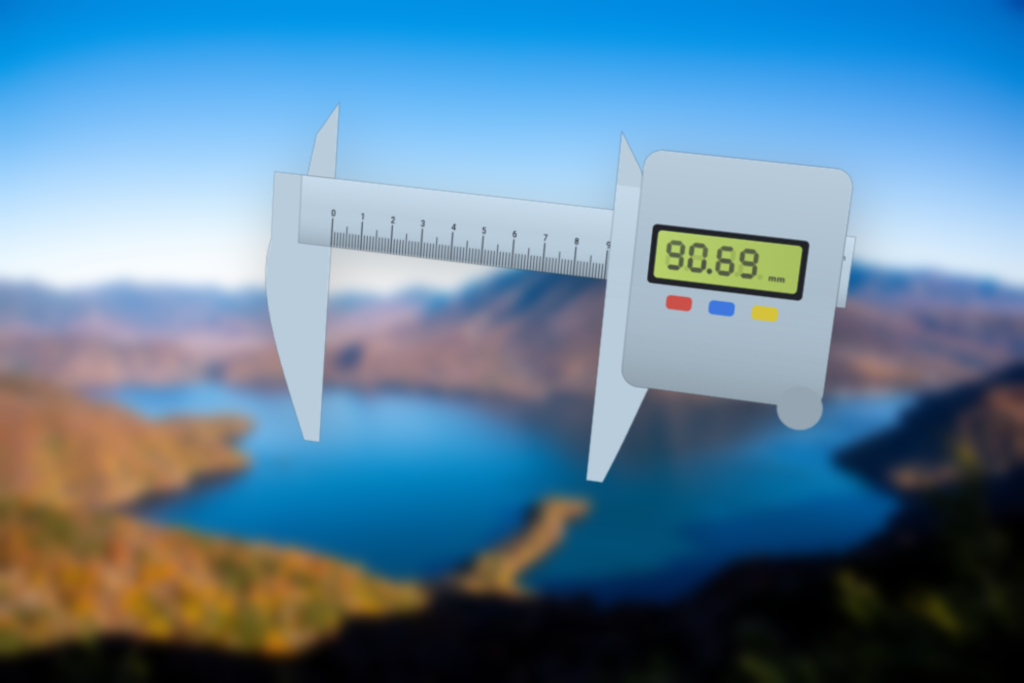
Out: 90.69
